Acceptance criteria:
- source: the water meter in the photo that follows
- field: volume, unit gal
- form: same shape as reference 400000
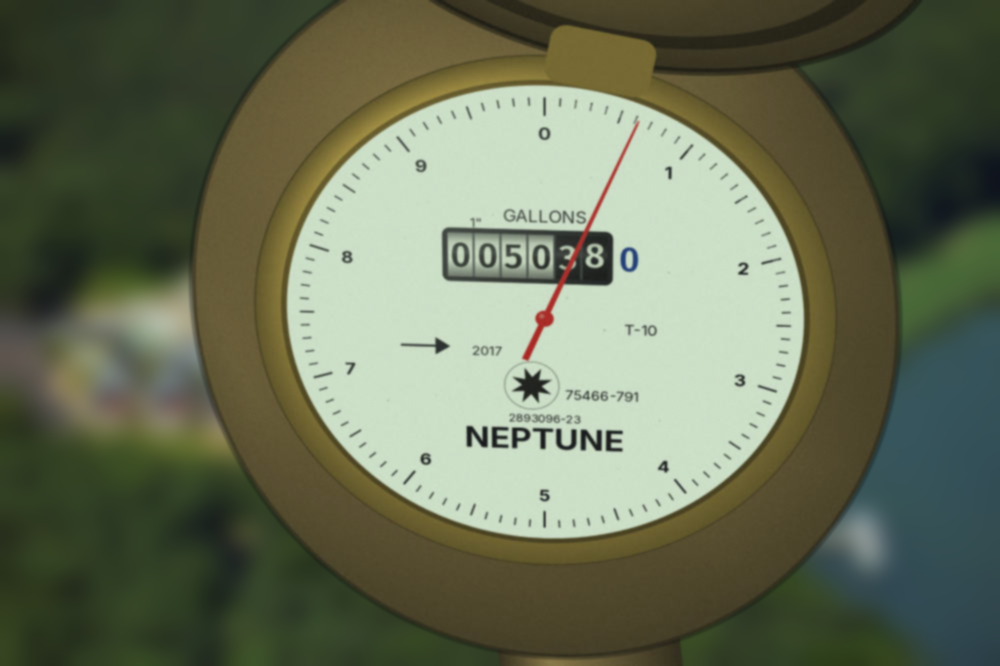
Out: 50380.6
